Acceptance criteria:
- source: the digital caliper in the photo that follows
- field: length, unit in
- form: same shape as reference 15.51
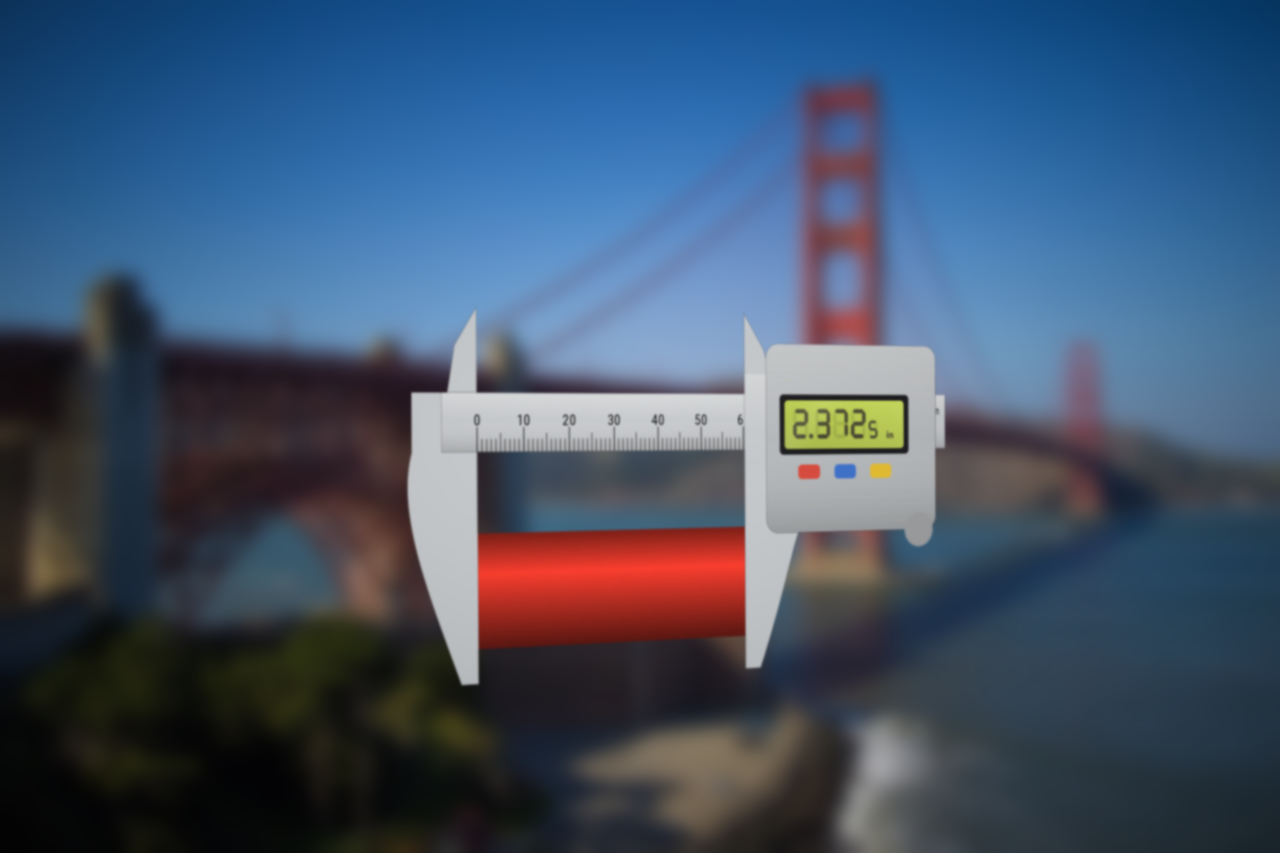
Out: 2.3725
